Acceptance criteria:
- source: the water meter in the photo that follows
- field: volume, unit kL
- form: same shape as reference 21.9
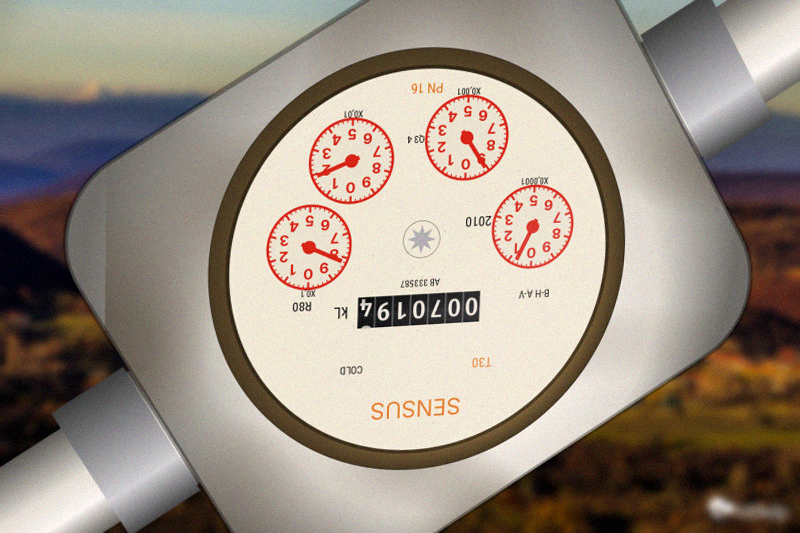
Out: 70193.8190
